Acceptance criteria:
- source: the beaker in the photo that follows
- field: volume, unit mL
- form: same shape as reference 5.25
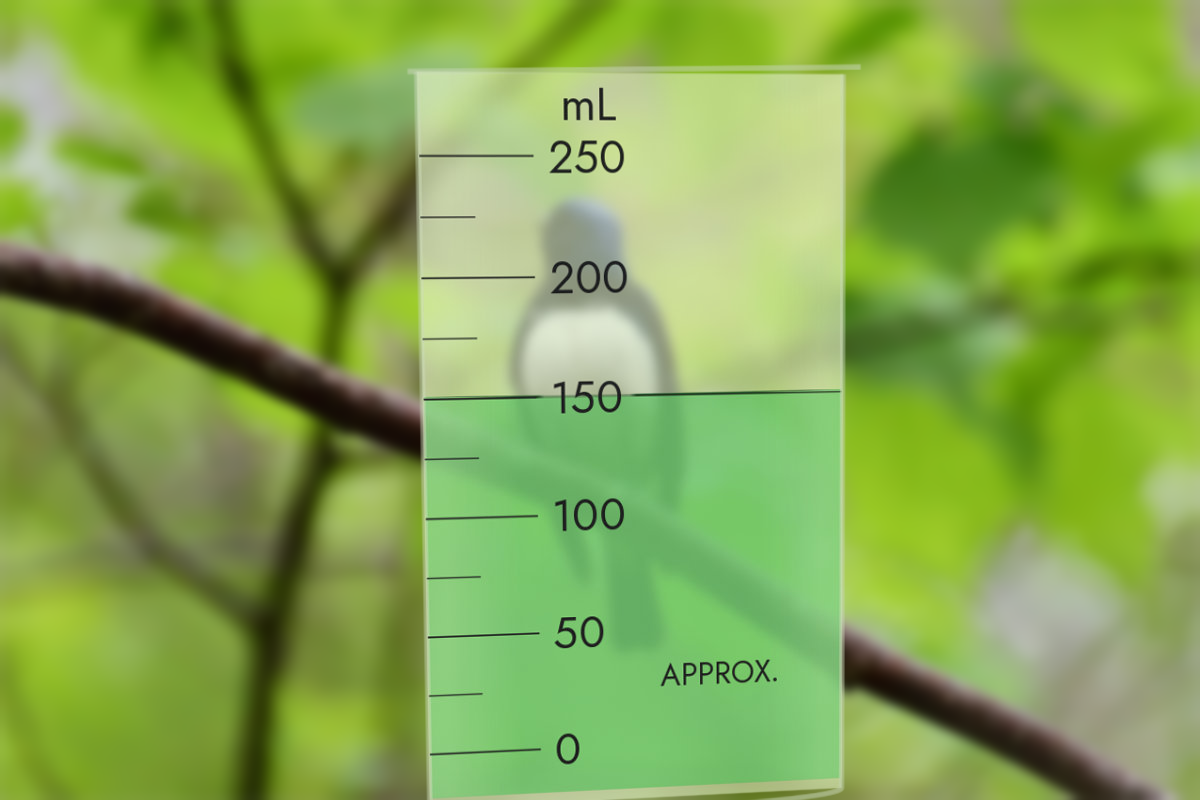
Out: 150
